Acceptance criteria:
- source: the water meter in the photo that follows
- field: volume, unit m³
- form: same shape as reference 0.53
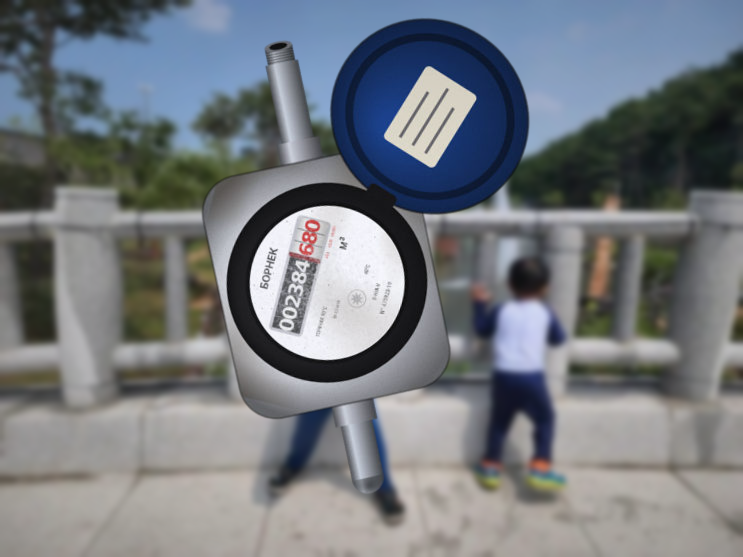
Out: 2384.680
